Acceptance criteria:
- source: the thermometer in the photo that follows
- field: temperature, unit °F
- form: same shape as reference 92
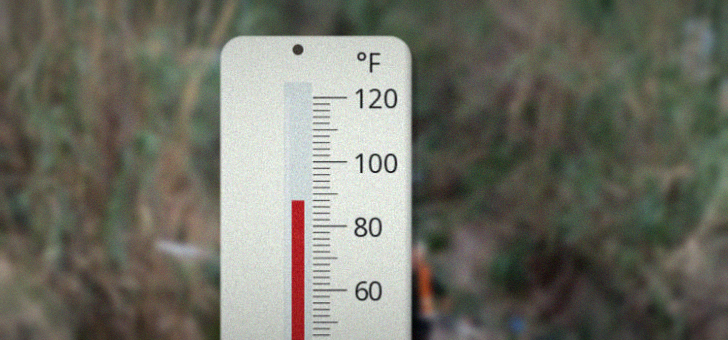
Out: 88
